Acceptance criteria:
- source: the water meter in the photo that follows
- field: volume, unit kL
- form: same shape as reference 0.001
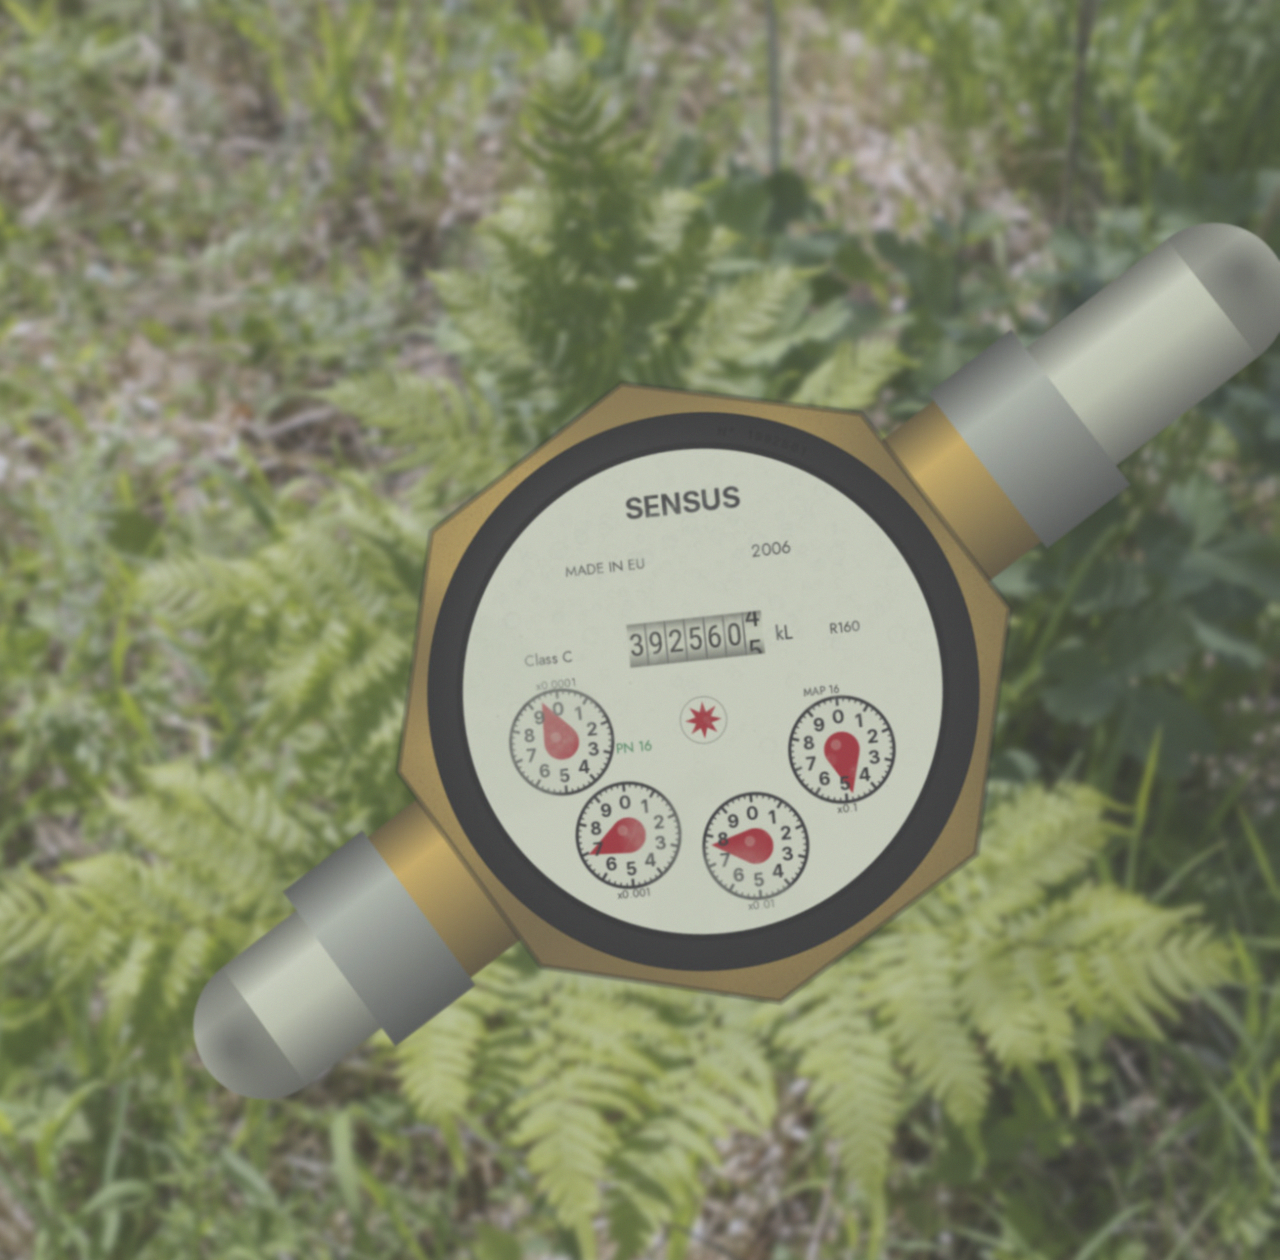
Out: 3925604.4769
